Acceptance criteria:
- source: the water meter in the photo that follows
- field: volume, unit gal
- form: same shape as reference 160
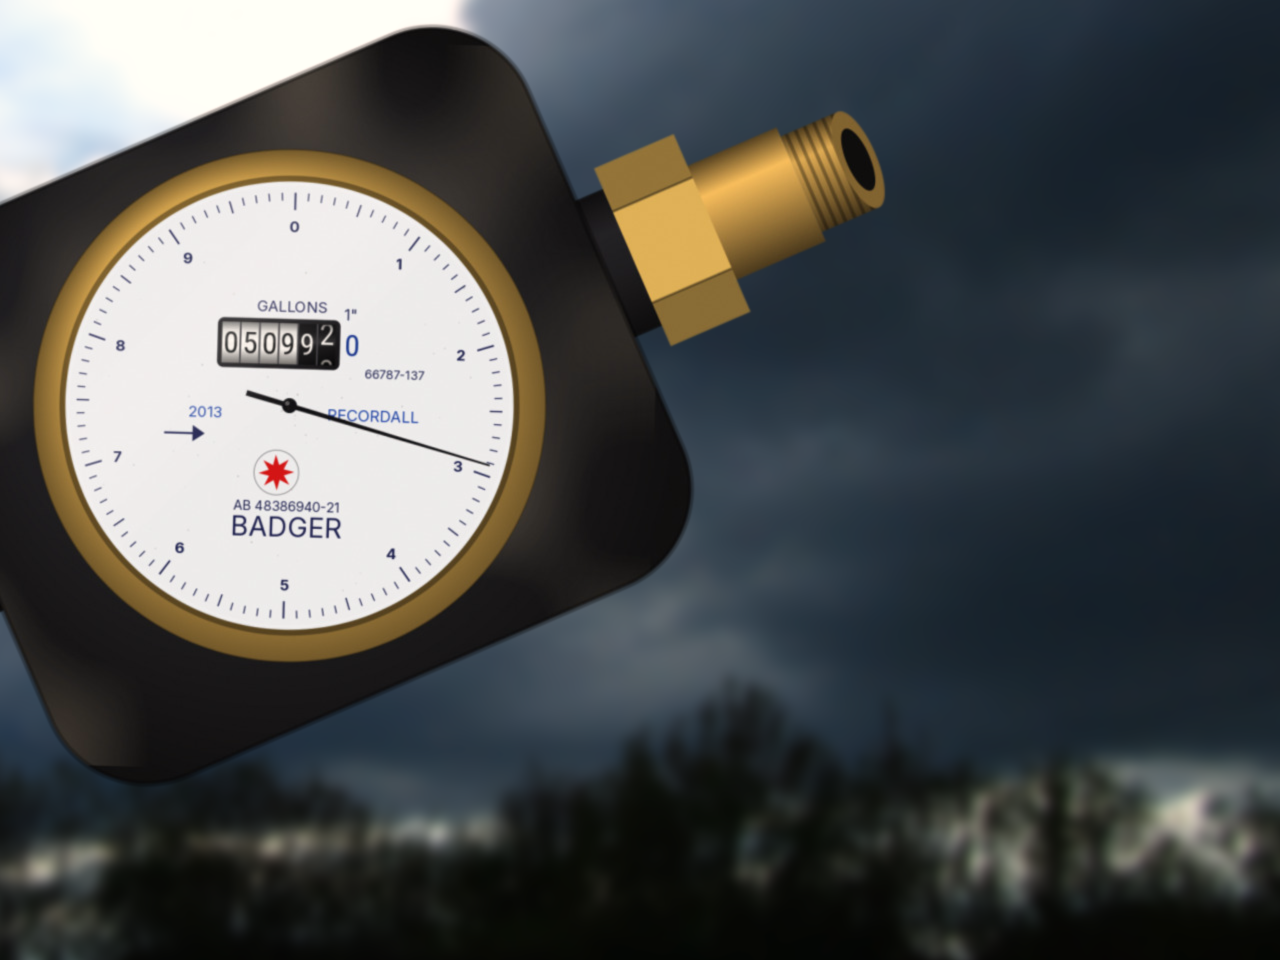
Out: 509922.9
